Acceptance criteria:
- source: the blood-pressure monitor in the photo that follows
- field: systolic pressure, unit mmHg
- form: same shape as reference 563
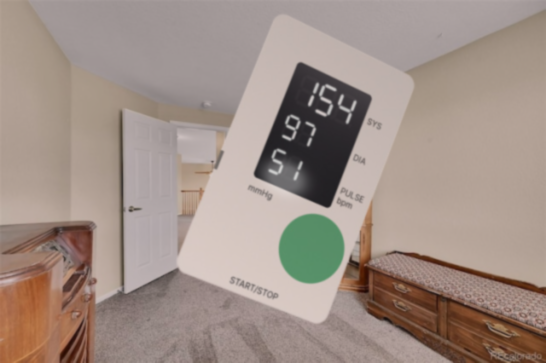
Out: 154
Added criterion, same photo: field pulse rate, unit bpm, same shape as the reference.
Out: 51
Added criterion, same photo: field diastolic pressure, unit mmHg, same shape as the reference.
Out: 97
